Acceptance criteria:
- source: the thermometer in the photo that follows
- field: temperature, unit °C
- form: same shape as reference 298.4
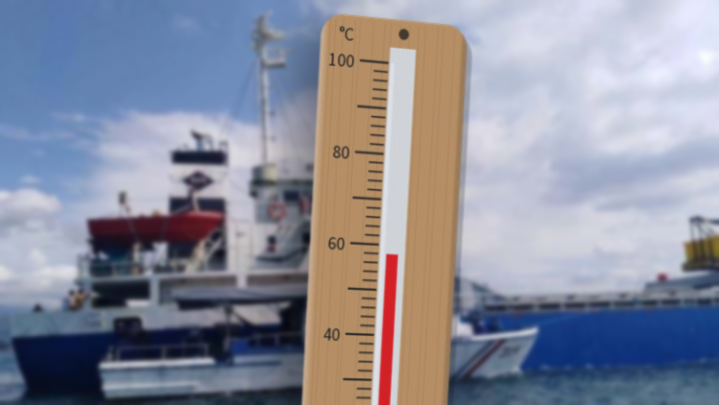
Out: 58
